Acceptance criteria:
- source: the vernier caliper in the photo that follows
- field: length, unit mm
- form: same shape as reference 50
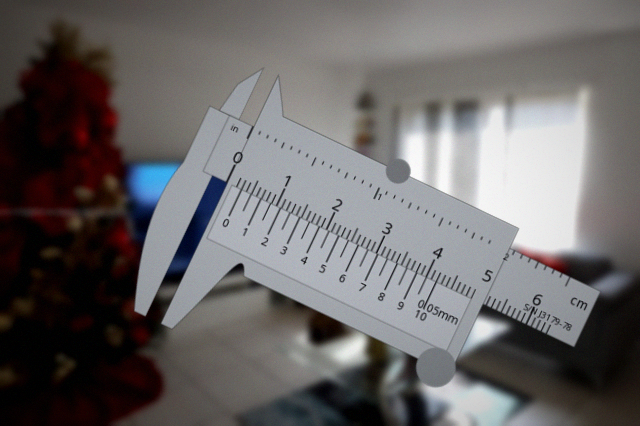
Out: 3.0
